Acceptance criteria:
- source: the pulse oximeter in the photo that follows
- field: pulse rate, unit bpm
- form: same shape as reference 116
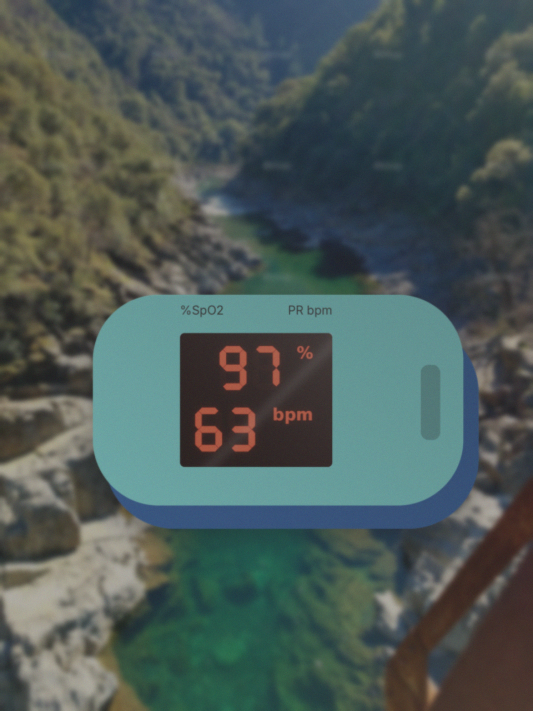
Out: 63
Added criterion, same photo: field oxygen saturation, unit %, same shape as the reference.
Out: 97
